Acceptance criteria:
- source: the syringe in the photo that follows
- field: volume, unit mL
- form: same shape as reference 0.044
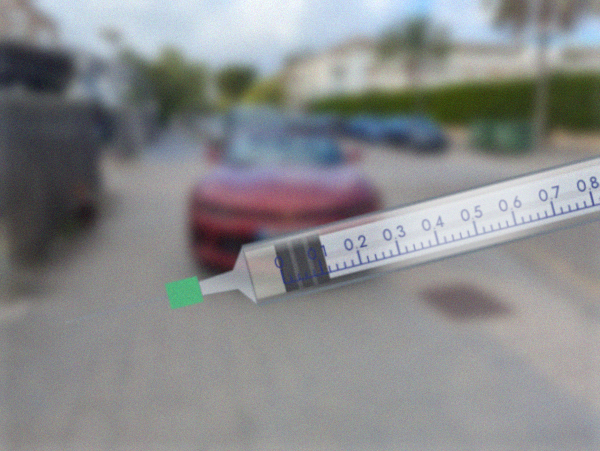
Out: 0
